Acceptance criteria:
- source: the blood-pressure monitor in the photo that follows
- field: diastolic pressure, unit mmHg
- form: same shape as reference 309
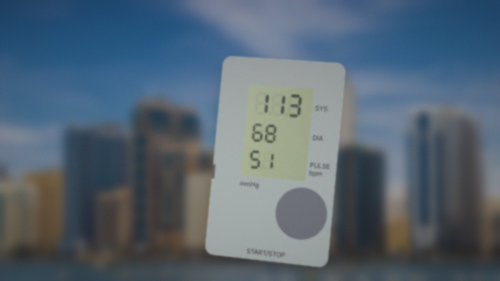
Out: 68
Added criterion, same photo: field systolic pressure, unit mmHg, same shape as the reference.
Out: 113
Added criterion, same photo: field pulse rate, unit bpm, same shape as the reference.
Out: 51
